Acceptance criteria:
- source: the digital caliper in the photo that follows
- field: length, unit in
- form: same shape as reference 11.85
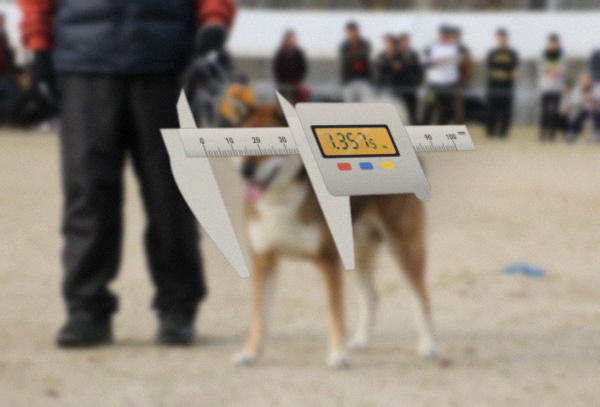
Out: 1.3575
